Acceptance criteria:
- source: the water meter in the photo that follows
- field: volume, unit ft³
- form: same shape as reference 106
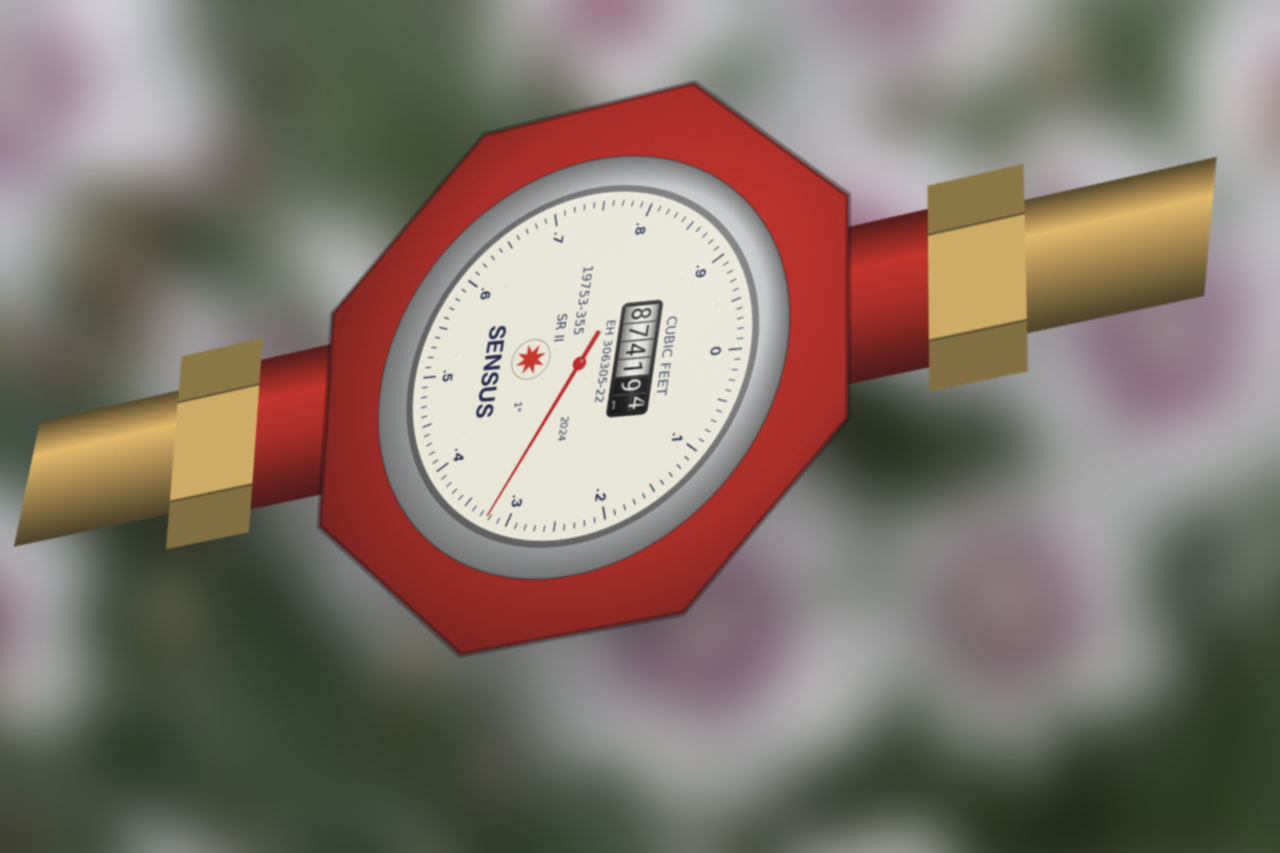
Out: 874194.32
